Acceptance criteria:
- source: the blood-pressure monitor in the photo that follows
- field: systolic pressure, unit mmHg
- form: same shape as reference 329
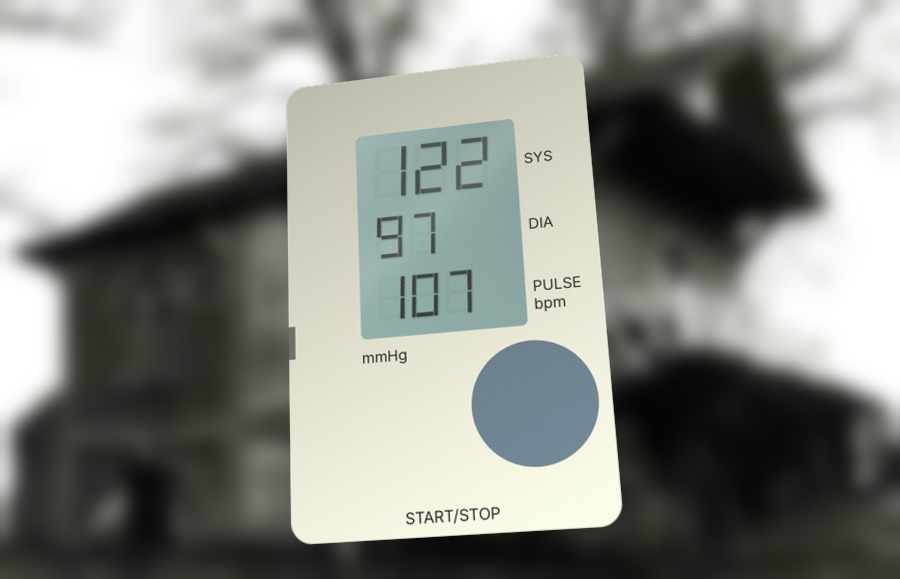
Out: 122
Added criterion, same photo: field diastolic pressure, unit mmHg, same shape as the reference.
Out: 97
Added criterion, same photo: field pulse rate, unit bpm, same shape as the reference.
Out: 107
